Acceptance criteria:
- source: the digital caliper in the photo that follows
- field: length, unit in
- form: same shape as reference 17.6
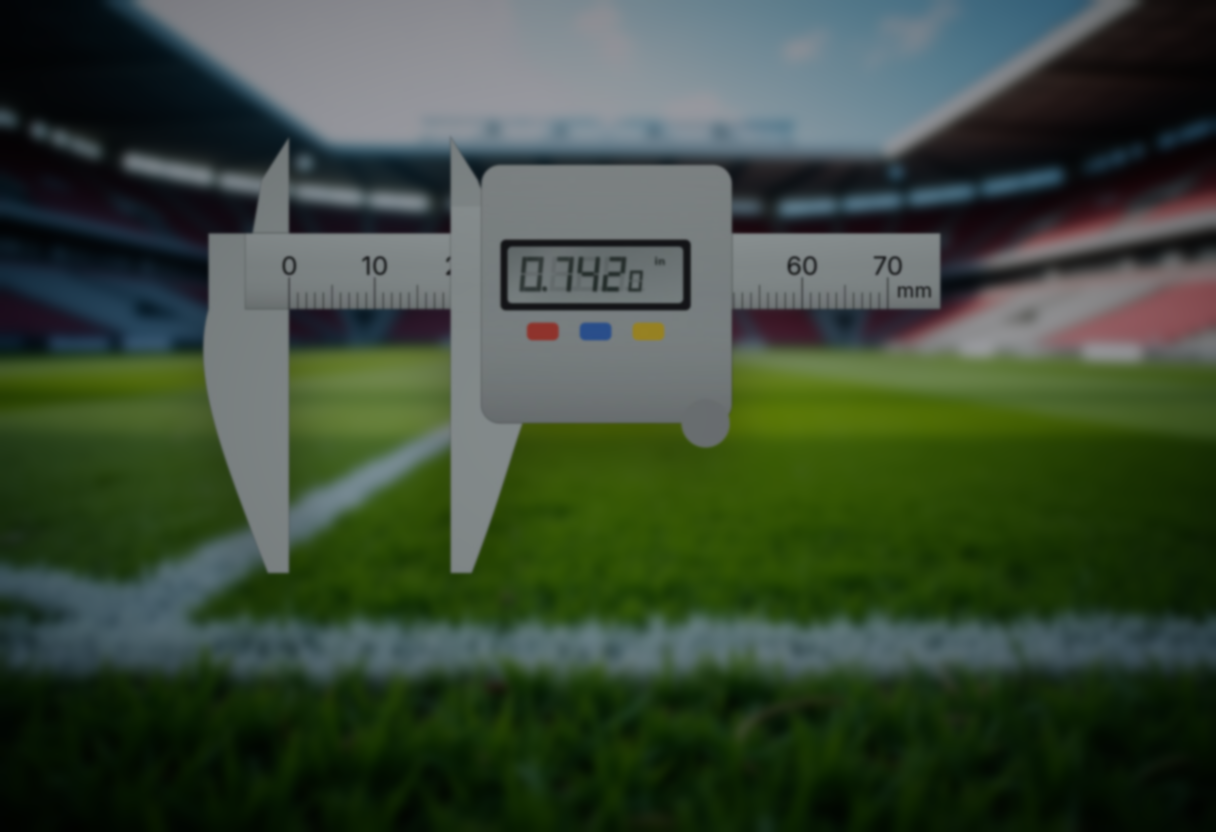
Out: 0.7420
